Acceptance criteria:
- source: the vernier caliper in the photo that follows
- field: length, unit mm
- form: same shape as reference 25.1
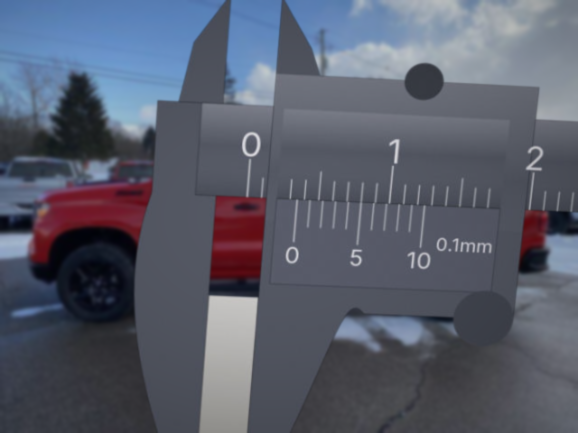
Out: 3.5
